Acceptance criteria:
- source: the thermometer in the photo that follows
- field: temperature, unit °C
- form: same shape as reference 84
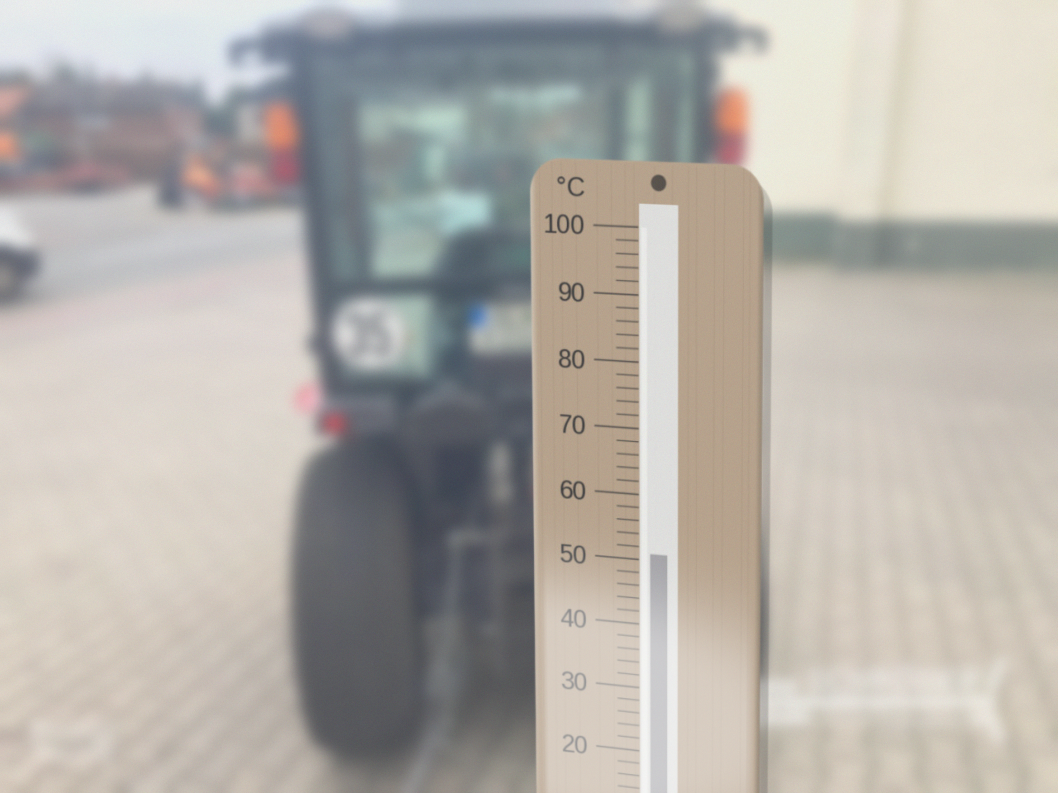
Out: 51
